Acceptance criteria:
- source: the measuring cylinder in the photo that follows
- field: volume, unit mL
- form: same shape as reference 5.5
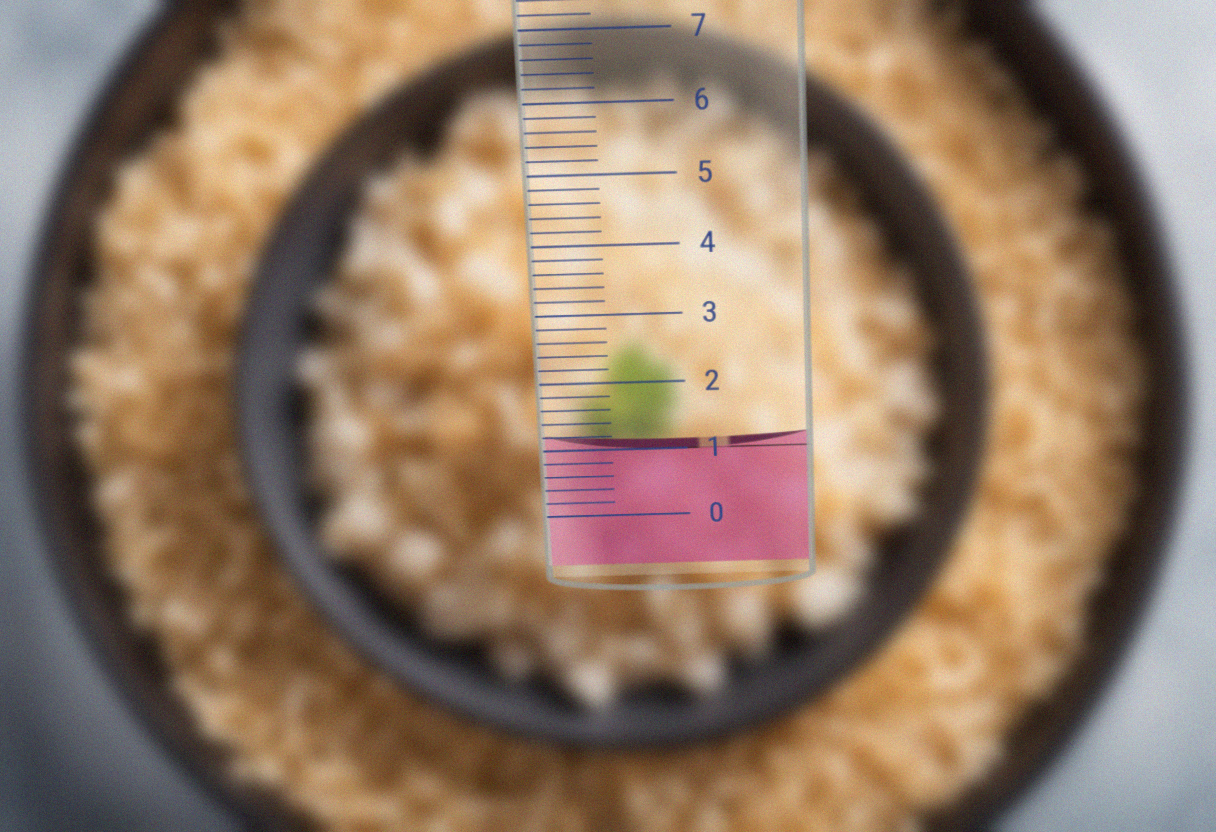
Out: 1
